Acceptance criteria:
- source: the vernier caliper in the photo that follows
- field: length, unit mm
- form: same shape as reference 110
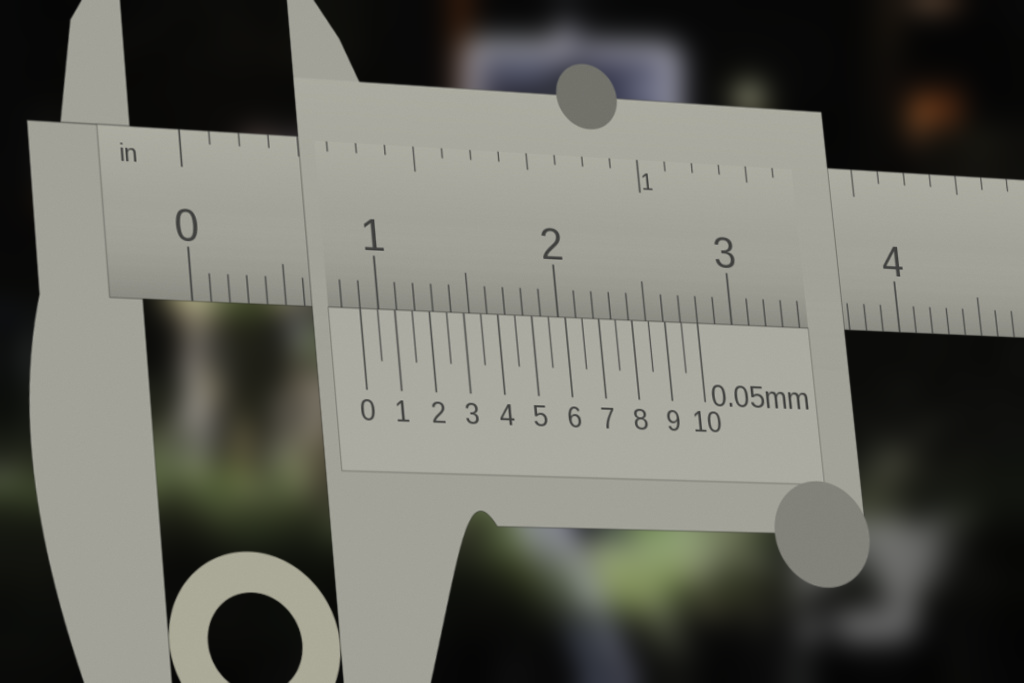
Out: 9.0
